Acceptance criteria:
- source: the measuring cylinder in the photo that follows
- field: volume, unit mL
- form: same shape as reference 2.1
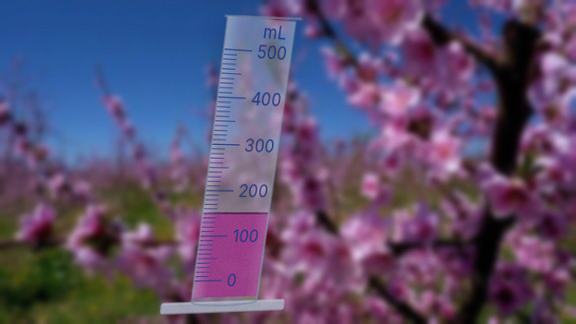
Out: 150
